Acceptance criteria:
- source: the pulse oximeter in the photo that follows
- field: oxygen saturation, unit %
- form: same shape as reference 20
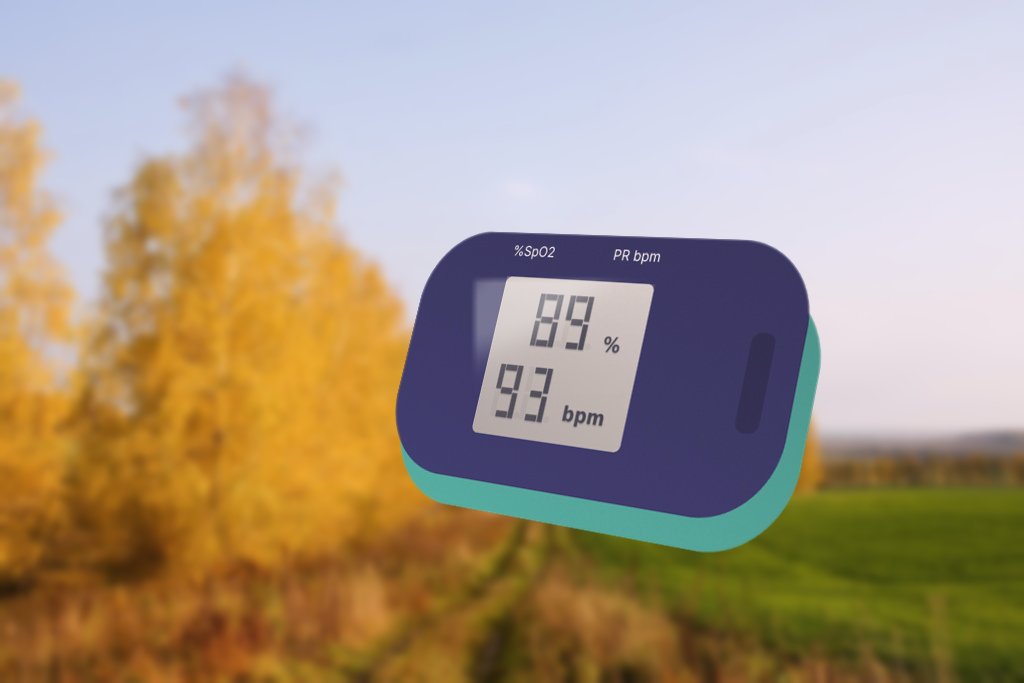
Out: 89
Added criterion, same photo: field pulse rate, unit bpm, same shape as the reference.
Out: 93
